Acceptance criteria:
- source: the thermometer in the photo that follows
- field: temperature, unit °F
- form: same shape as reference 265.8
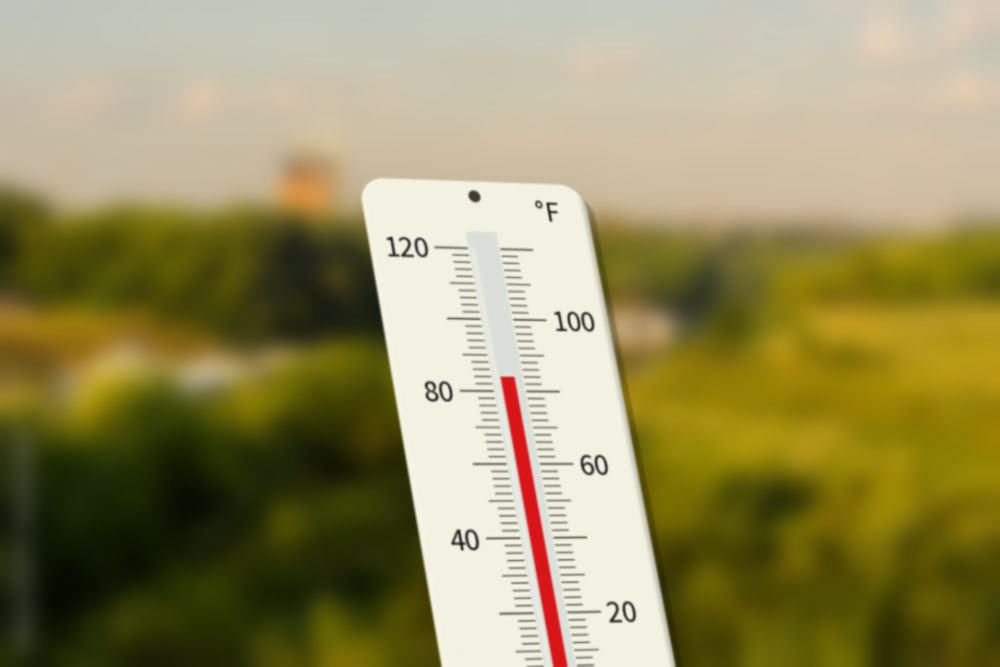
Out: 84
